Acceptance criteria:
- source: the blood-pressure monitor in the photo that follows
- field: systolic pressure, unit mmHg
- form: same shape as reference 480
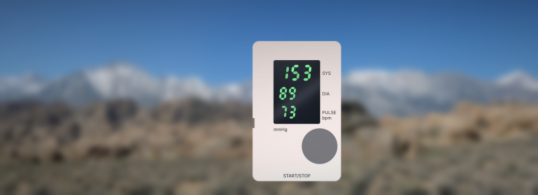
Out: 153
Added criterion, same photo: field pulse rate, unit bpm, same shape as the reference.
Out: 73
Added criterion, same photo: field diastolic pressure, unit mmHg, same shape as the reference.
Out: 89
